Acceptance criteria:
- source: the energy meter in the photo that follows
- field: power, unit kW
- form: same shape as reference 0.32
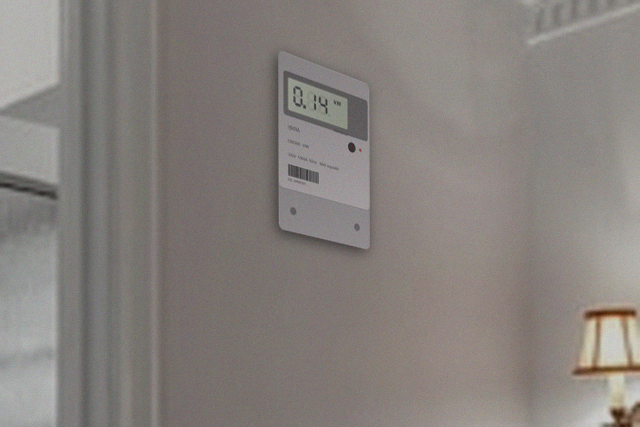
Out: 0.14
